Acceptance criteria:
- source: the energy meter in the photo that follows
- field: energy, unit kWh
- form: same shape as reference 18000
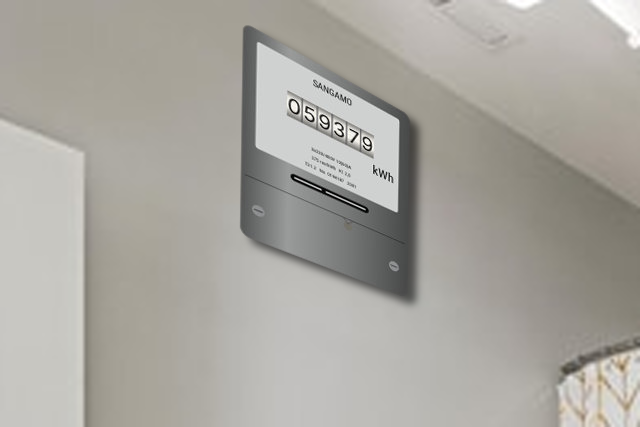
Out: 59379
